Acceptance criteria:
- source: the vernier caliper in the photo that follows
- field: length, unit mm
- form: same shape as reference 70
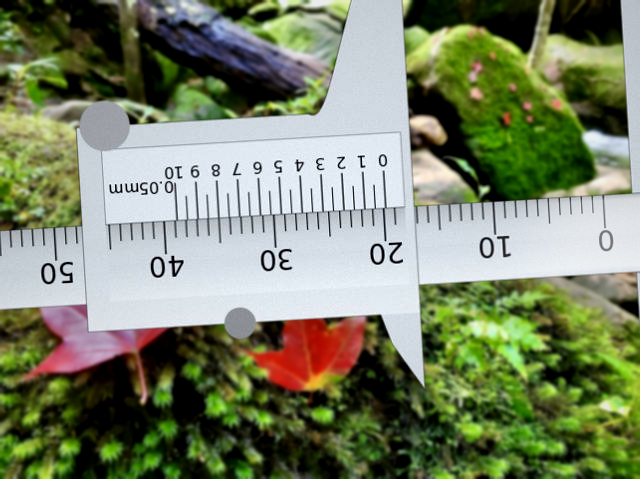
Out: 19.8
